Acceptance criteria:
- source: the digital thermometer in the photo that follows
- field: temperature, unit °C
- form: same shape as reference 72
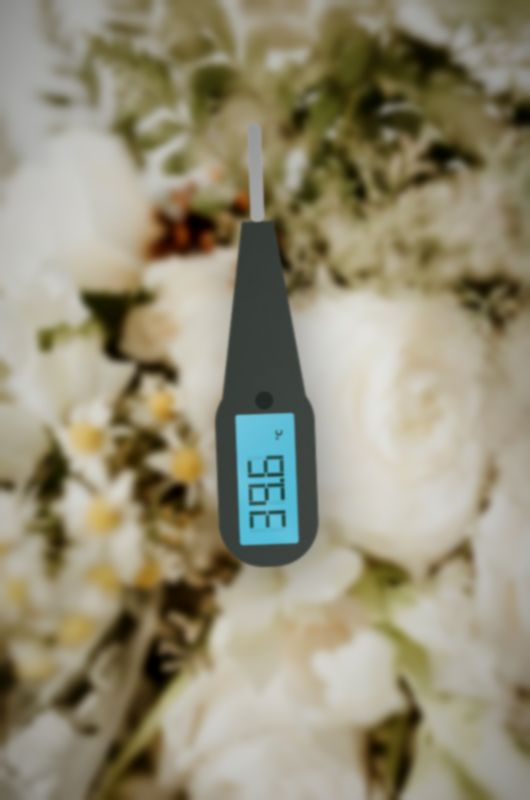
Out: 39.6
